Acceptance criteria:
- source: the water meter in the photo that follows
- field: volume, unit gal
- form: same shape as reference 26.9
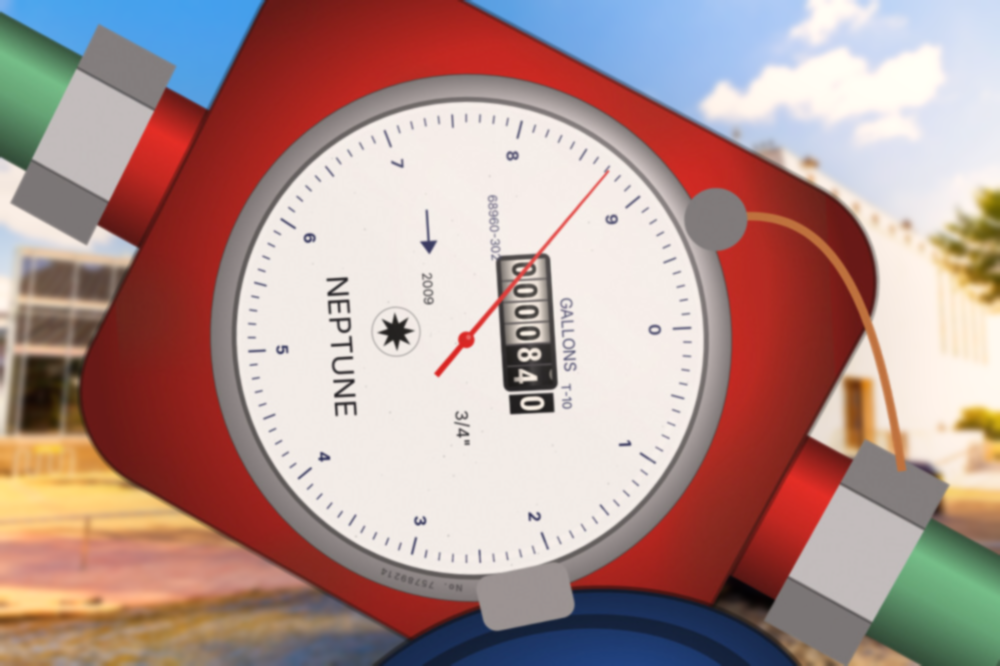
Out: 838.7
